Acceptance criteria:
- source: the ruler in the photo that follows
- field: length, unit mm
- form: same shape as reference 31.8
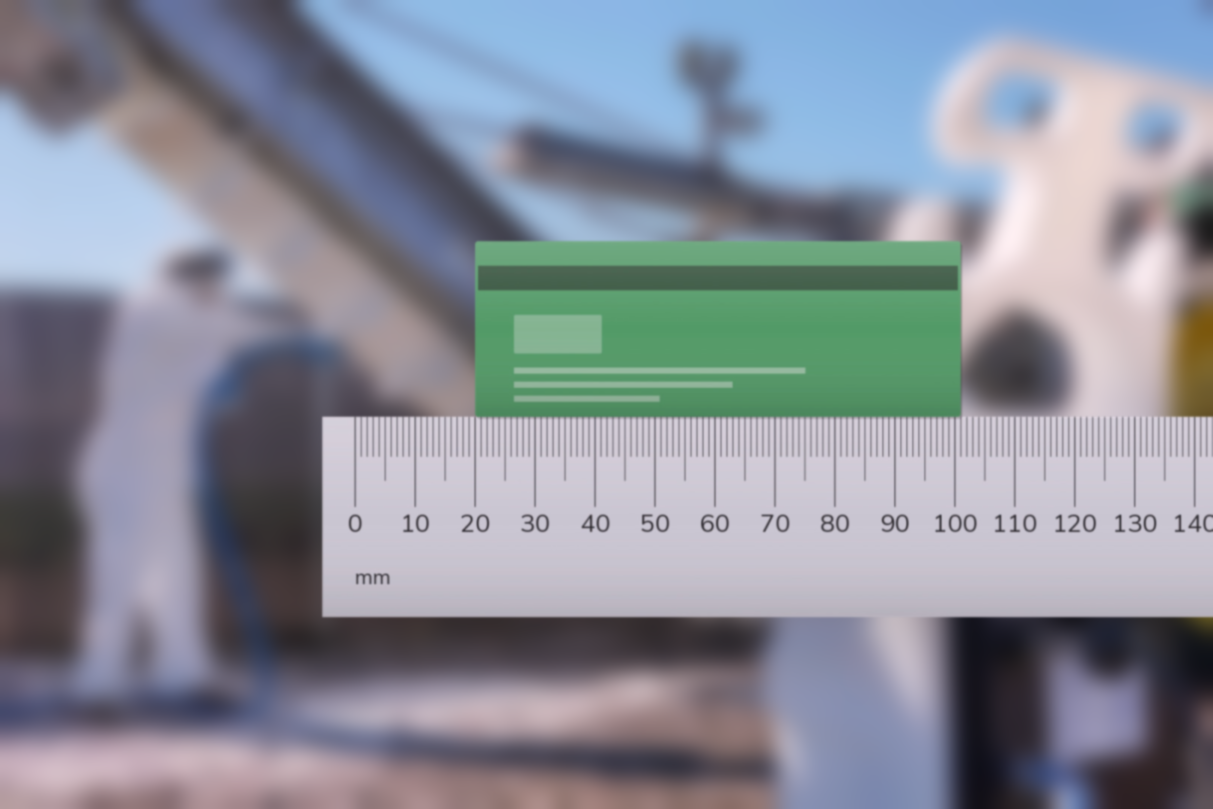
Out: 81
